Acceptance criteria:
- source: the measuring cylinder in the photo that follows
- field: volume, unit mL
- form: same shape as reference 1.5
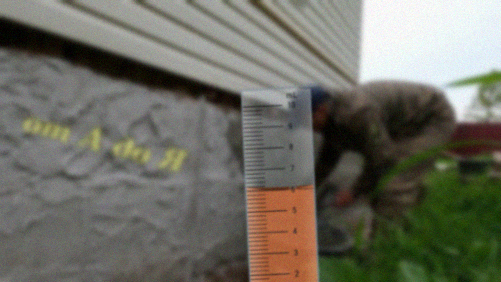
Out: 6
